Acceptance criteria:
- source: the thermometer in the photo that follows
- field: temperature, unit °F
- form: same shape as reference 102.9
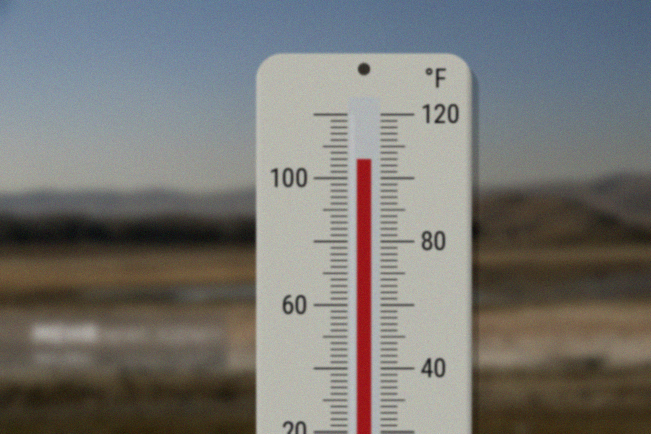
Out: 106
